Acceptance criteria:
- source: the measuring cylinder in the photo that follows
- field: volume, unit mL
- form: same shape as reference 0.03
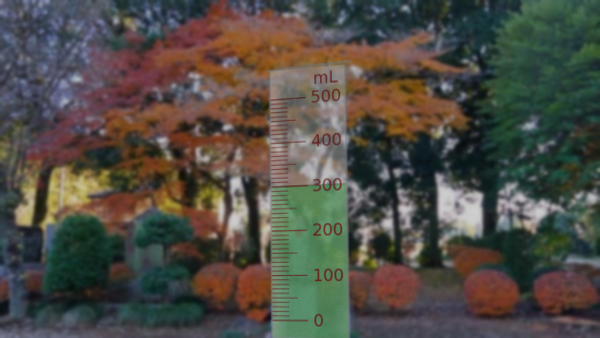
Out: 300
